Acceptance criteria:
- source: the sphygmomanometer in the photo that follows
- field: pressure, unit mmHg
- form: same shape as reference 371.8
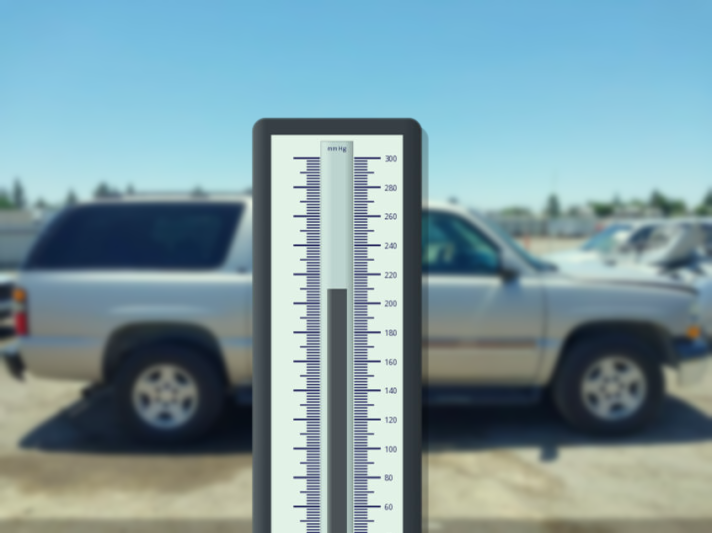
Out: 210
